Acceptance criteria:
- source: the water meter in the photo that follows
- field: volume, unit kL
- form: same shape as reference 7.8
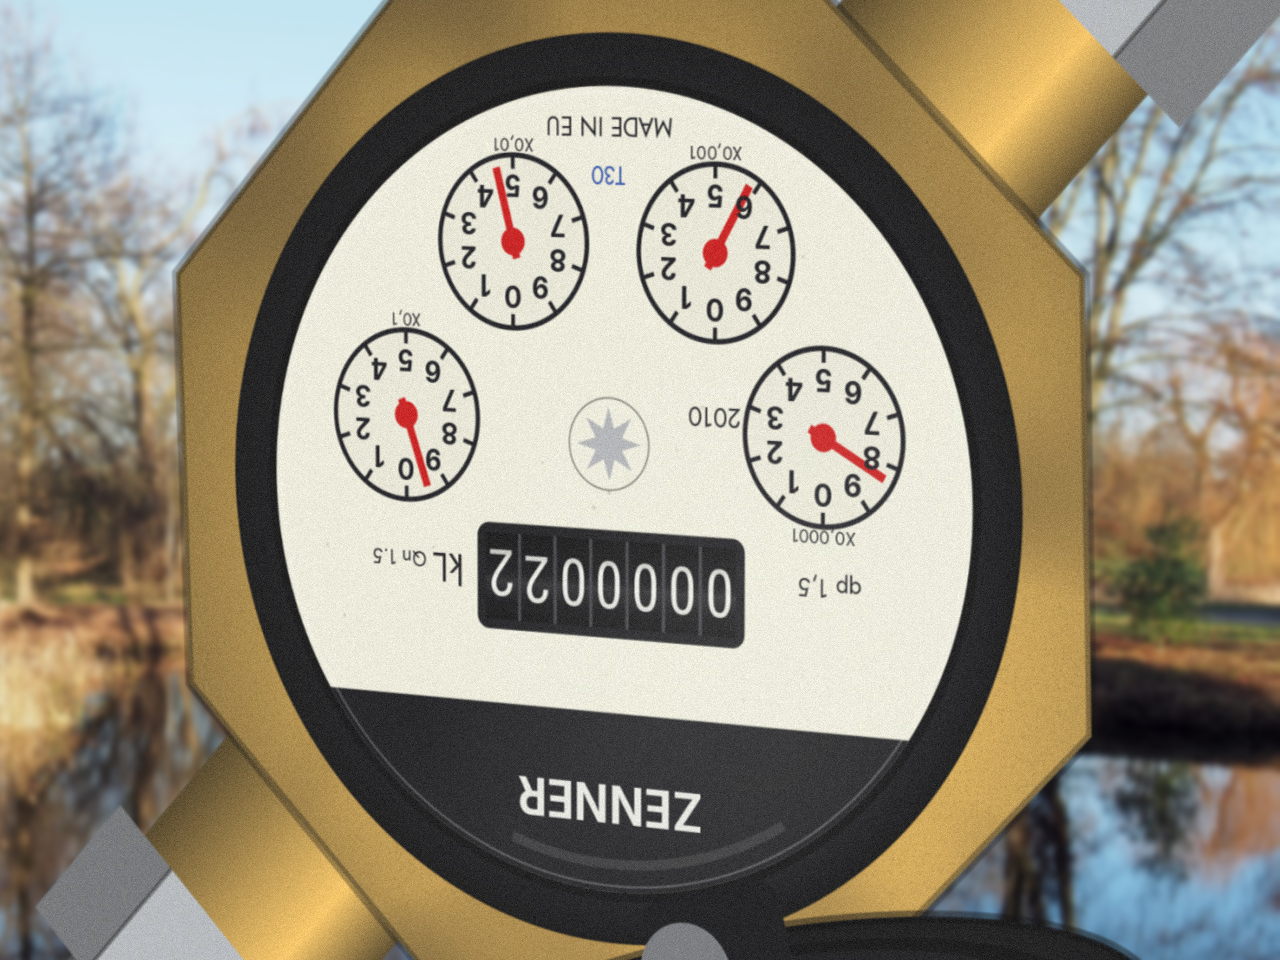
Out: 21.9458
